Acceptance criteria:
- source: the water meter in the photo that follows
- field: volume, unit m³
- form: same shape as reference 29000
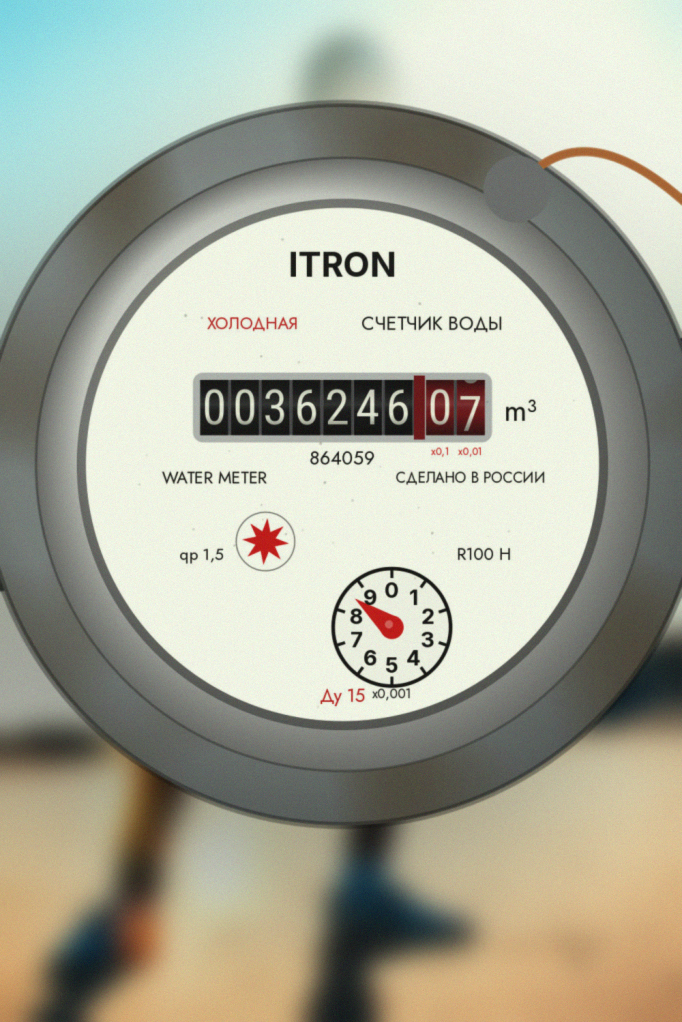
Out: 36246.068
